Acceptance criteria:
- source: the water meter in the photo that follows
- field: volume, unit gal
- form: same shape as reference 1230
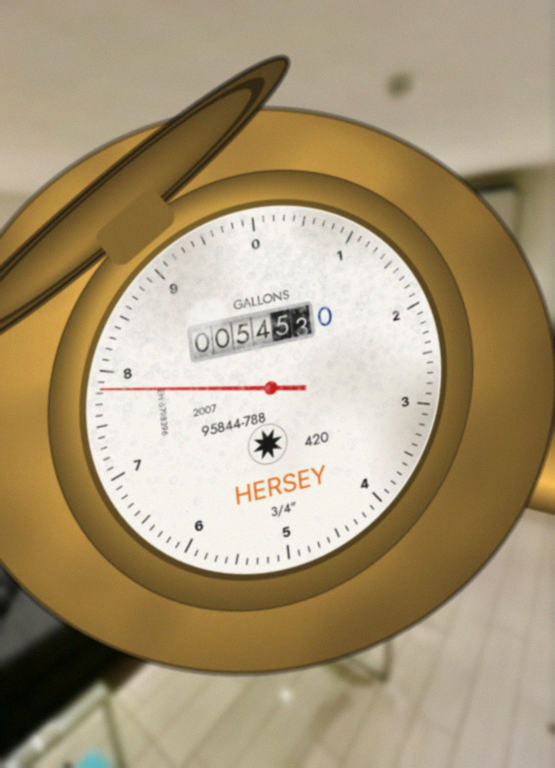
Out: 54527.8
